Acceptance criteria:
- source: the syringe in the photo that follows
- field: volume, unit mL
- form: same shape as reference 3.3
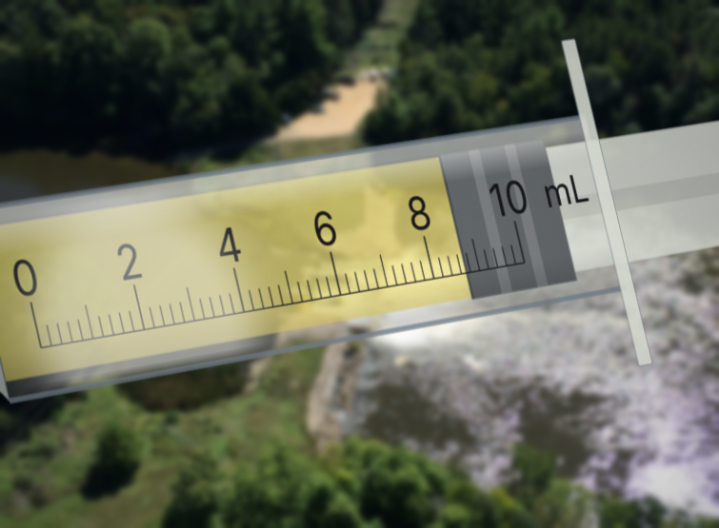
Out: 8.7
